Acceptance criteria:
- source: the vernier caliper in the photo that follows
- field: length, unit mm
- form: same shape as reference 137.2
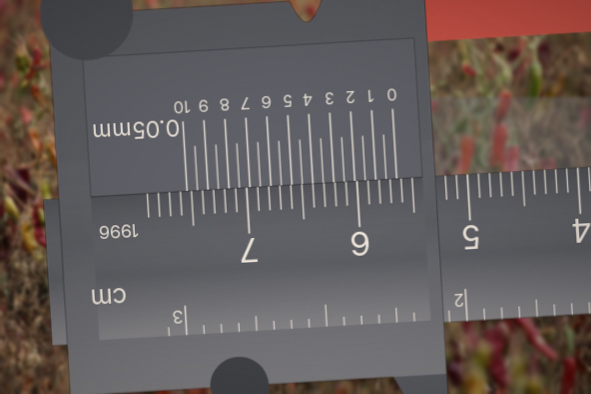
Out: 56.4
